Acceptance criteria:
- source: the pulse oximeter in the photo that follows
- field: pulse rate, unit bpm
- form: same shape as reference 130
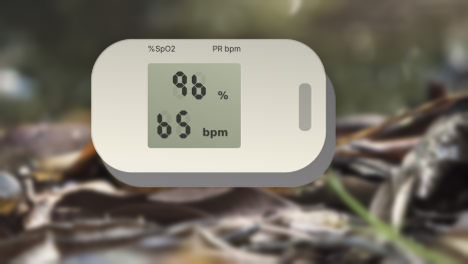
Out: 65
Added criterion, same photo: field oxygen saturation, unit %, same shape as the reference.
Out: 96
